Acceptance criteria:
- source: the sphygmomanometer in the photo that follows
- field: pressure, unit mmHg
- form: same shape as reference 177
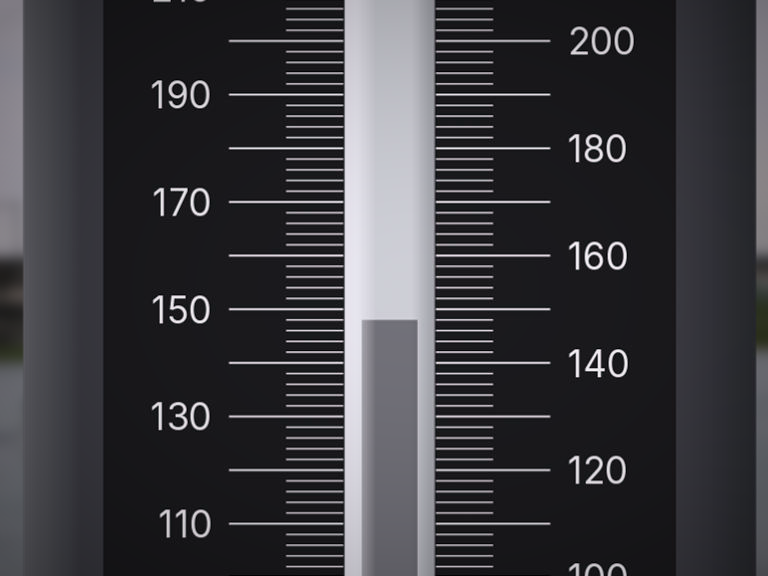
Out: 148
